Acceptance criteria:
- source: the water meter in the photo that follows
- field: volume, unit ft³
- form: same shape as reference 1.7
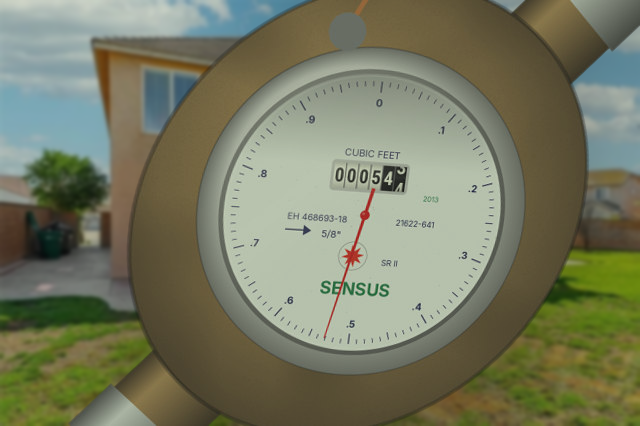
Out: 543.53
